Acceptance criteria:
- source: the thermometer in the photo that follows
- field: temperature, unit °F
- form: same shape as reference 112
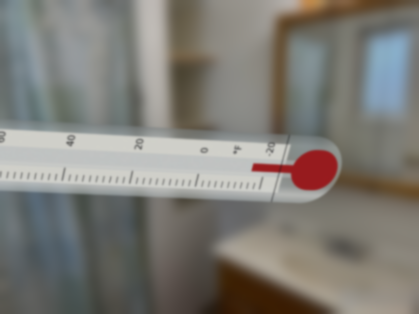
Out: -16
